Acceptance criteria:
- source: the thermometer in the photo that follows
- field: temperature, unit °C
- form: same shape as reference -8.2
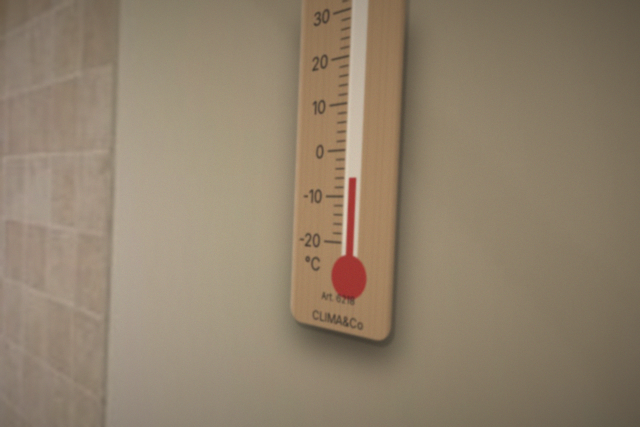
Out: -6
